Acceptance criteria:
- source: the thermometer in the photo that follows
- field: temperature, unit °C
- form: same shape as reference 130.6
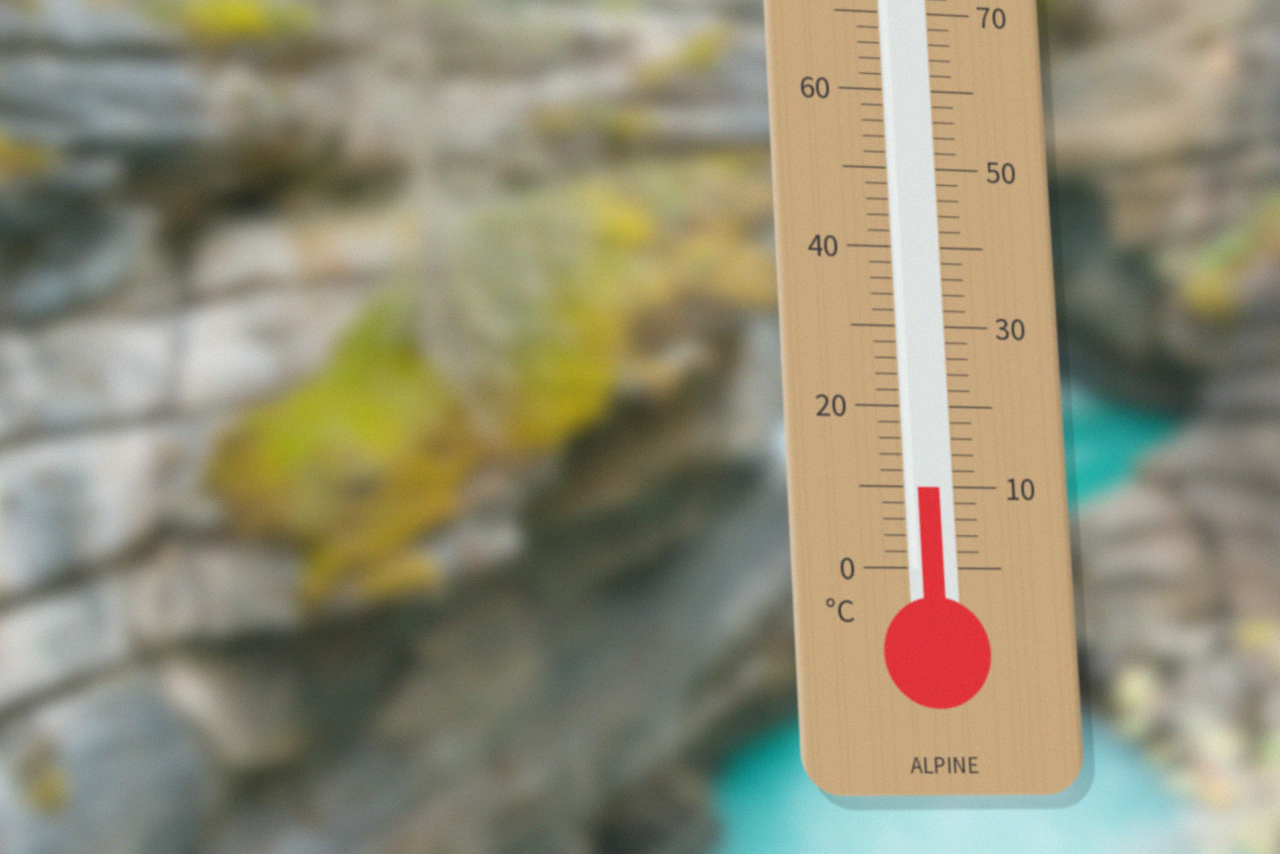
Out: 10
